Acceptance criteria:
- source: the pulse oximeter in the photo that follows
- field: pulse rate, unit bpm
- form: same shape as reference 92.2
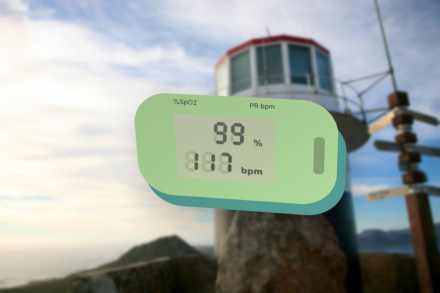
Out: 117
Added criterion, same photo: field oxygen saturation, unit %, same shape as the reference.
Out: 99
